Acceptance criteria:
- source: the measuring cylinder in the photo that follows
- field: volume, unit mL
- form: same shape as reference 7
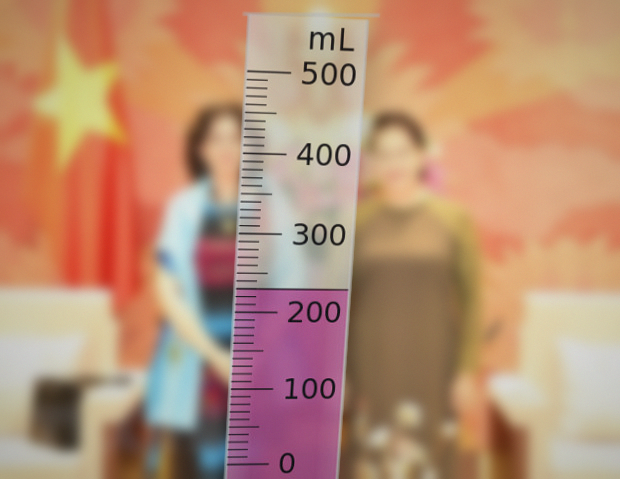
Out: 230
